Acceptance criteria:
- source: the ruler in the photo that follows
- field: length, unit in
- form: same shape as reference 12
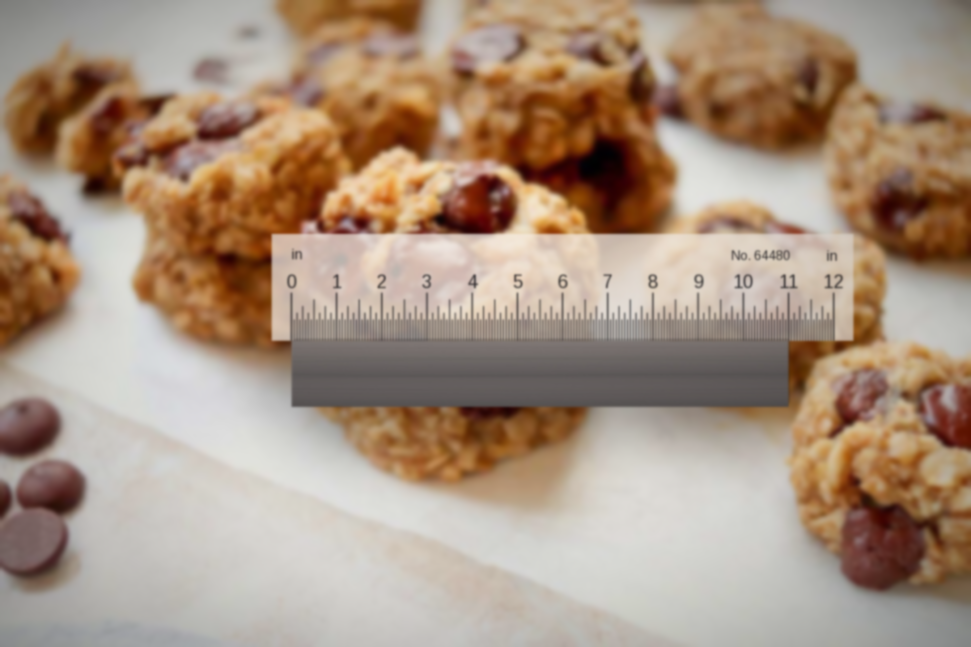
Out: 11
